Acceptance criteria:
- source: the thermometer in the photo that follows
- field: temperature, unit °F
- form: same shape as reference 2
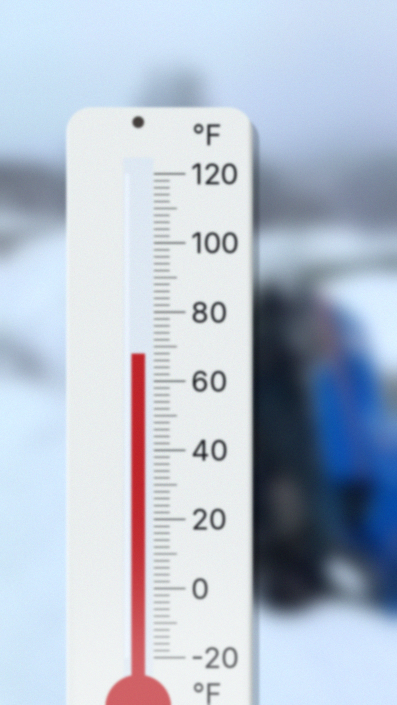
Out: 68
